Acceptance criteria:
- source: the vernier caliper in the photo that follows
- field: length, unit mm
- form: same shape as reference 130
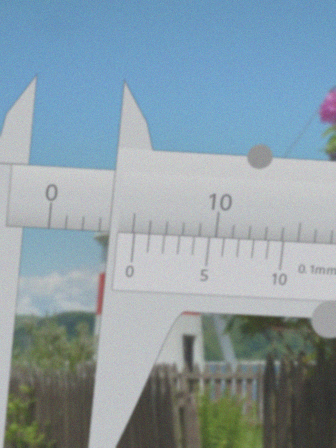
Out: 5.1
